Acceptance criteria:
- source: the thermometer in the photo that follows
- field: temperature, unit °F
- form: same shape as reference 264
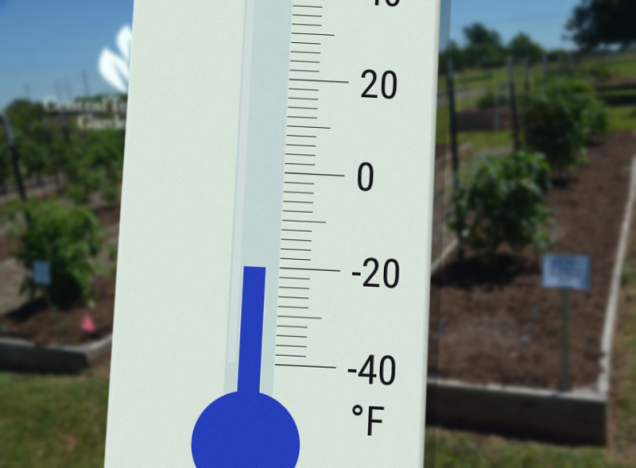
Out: -20
